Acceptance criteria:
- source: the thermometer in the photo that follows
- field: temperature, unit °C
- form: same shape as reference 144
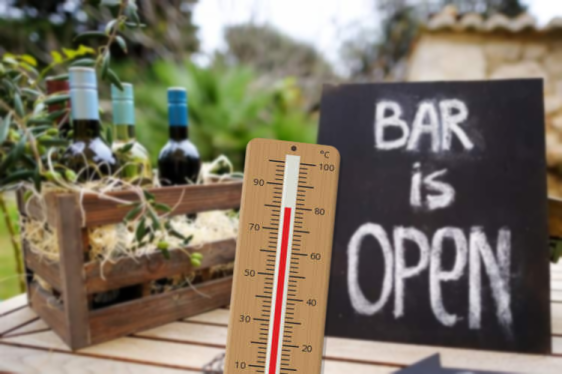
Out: 80
